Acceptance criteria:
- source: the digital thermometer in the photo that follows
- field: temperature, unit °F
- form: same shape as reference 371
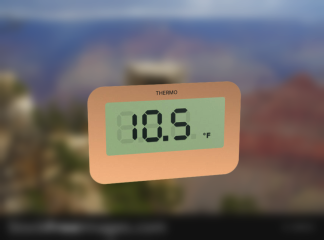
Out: 10.5
